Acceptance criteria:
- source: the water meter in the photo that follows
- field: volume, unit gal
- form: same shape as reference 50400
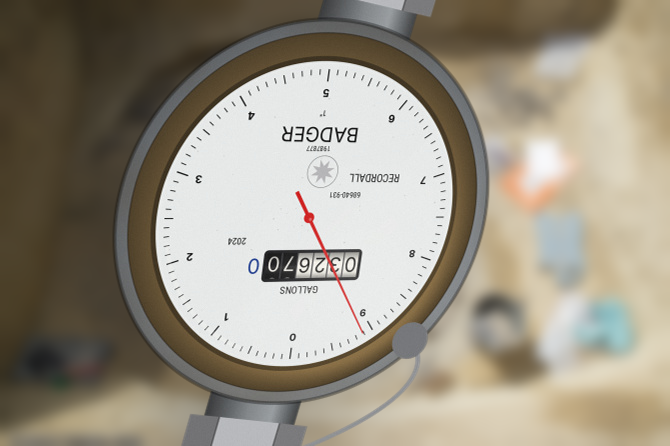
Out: 326699.1
